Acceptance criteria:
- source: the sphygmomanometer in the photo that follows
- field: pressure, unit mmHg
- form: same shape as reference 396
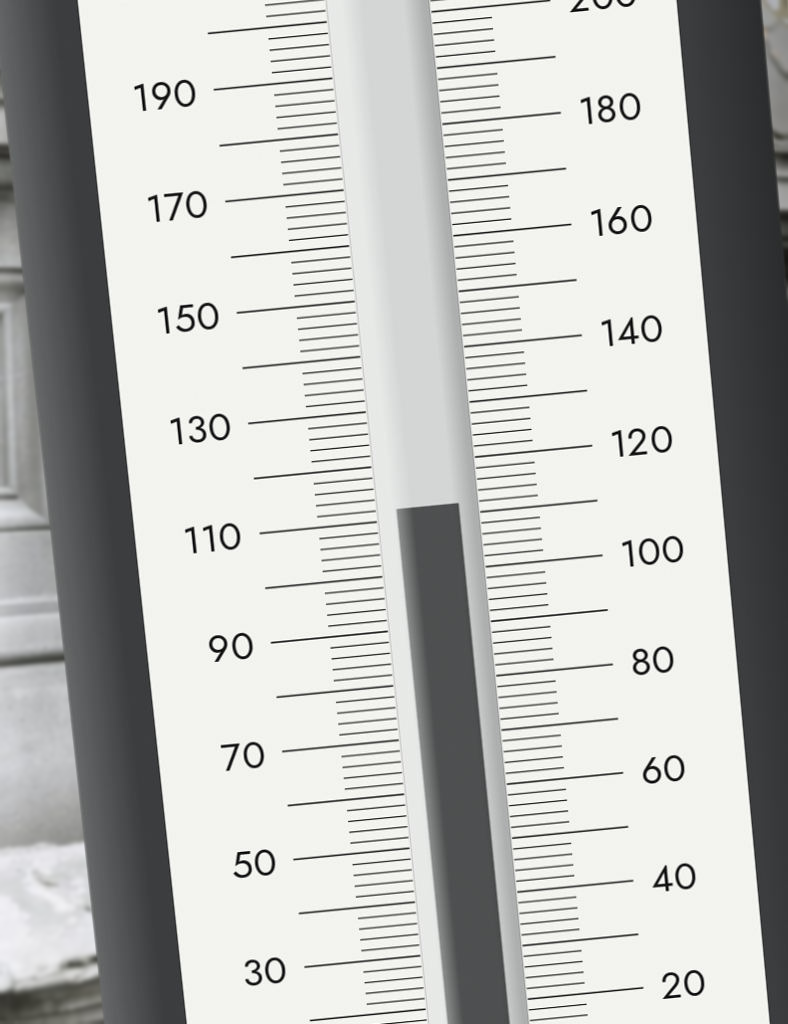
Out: 112
